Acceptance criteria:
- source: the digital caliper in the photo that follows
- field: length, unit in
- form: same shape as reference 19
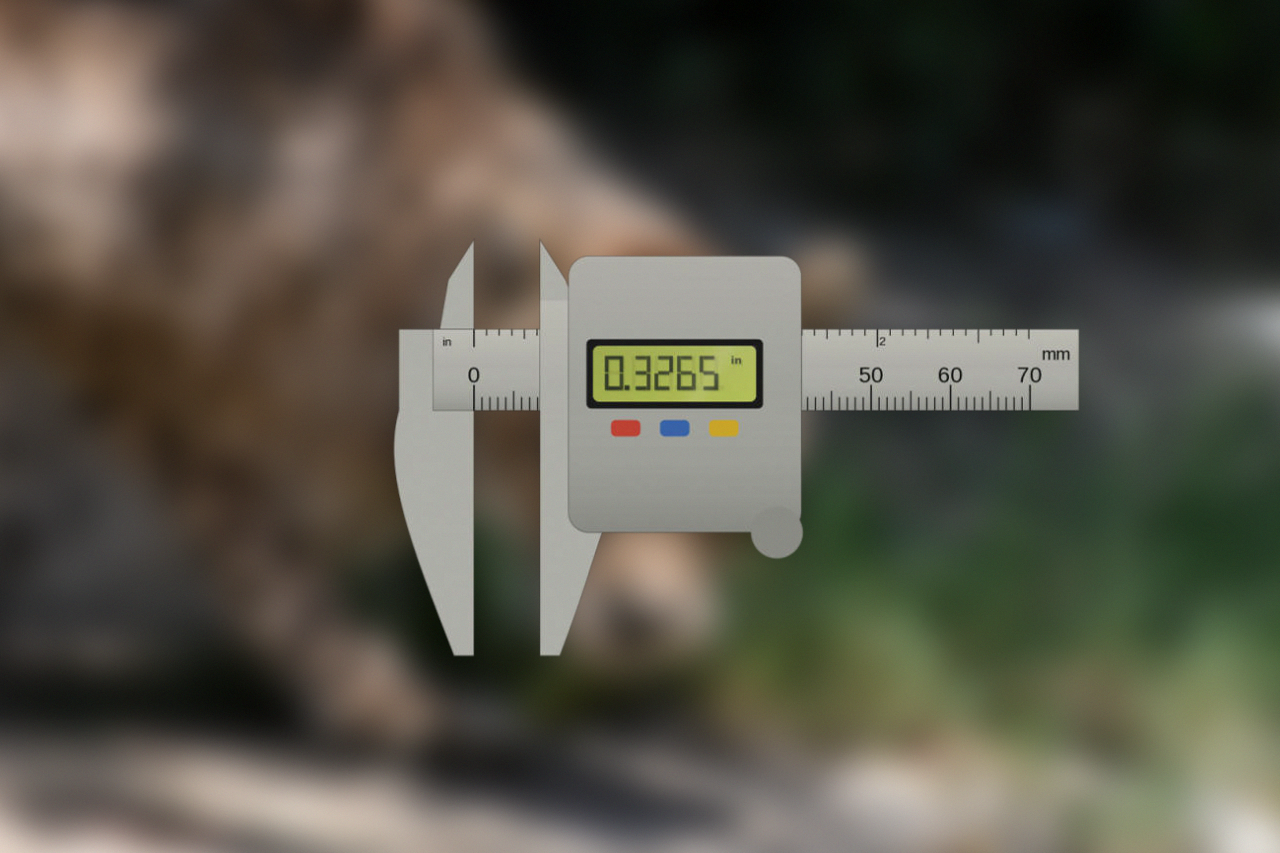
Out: 0.3265
